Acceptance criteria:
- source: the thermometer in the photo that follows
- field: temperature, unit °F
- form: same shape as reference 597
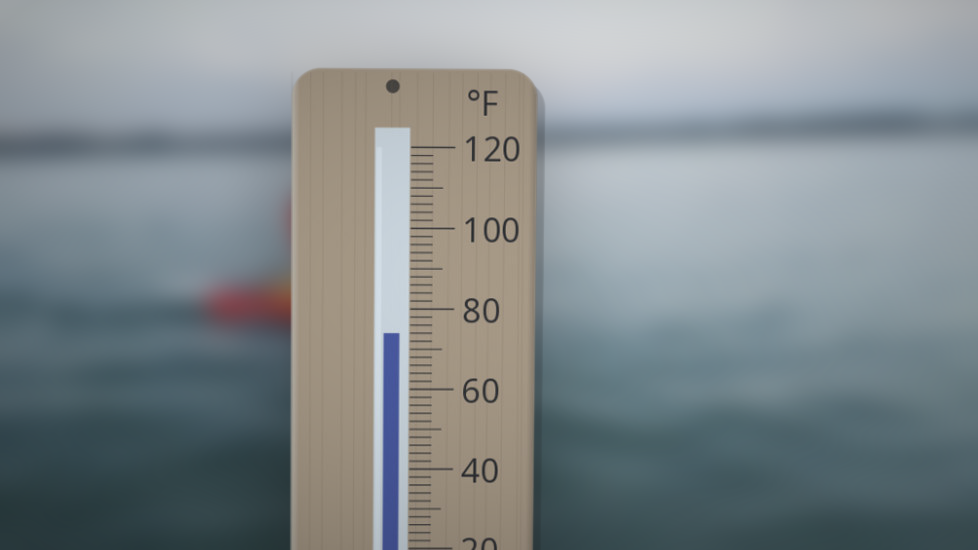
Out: 74
